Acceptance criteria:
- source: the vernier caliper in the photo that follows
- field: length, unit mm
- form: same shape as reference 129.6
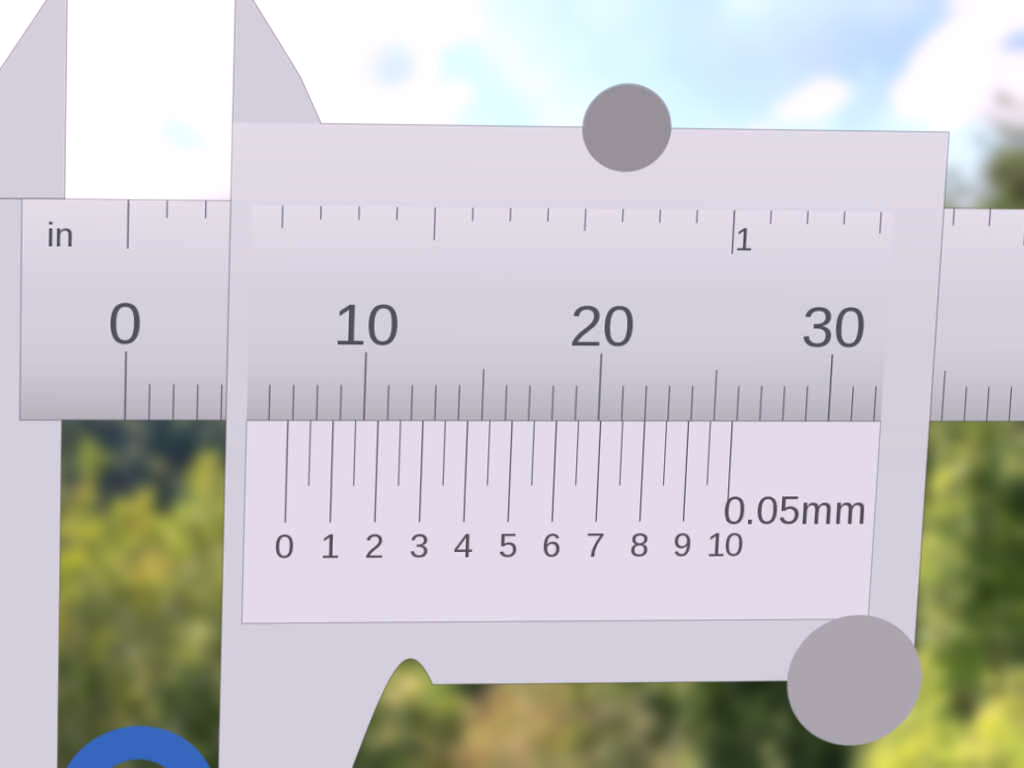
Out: 6.8
